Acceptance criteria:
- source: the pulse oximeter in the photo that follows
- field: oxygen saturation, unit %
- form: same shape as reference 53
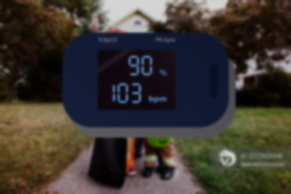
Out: 90
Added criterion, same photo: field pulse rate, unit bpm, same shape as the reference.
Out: 103
